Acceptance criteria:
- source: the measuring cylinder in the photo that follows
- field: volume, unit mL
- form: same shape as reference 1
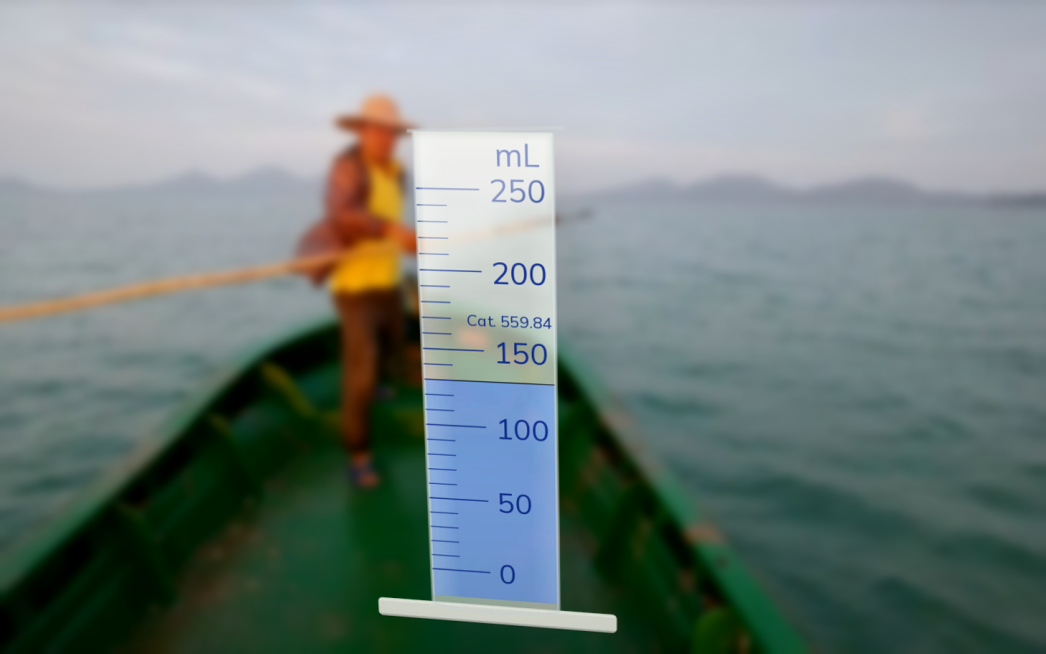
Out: 130
